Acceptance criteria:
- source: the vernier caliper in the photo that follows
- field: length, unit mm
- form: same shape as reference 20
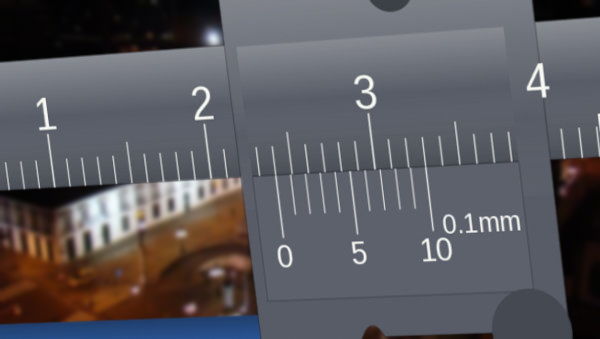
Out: 24.0
